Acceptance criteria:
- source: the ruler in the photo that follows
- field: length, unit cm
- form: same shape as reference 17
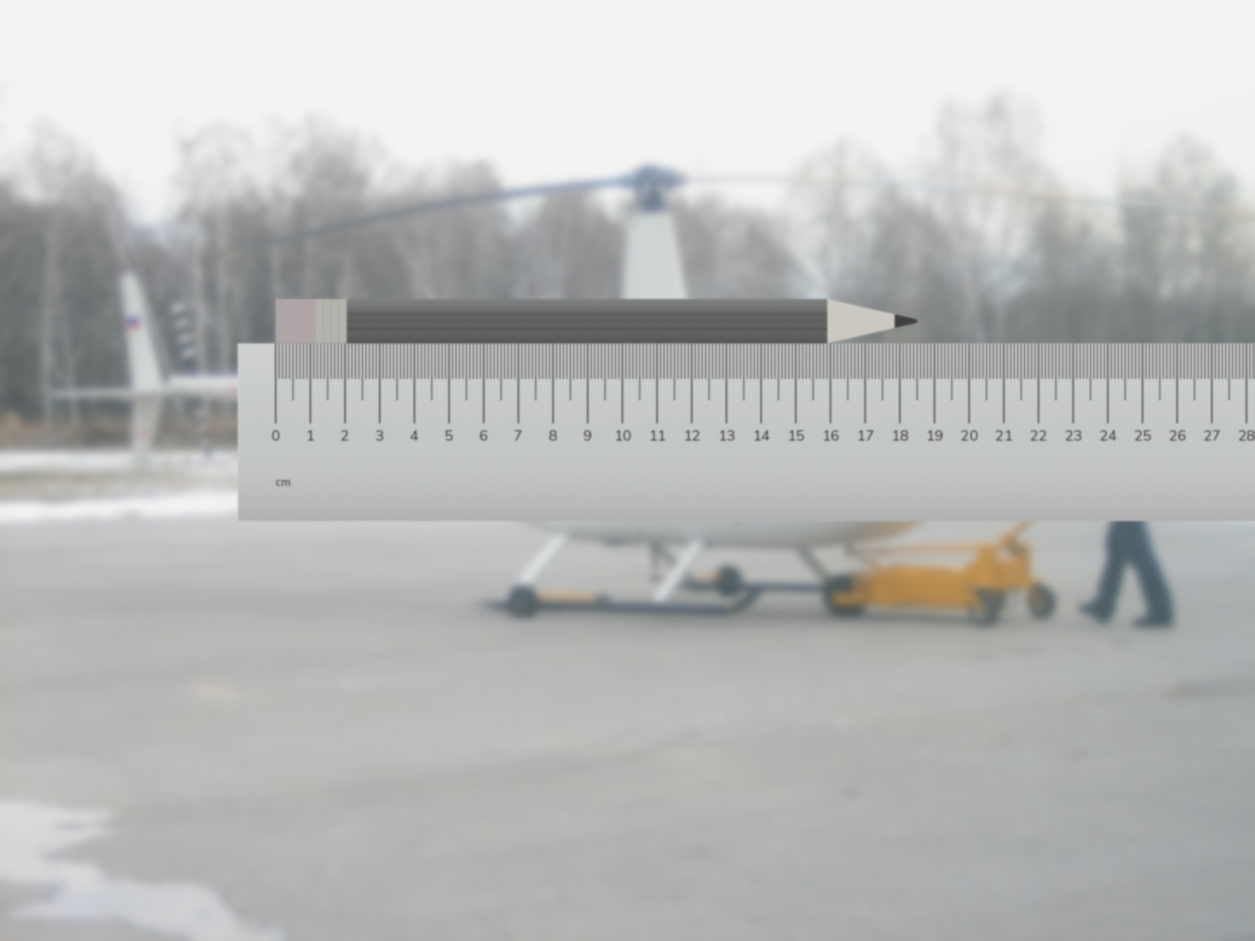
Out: 18.5
